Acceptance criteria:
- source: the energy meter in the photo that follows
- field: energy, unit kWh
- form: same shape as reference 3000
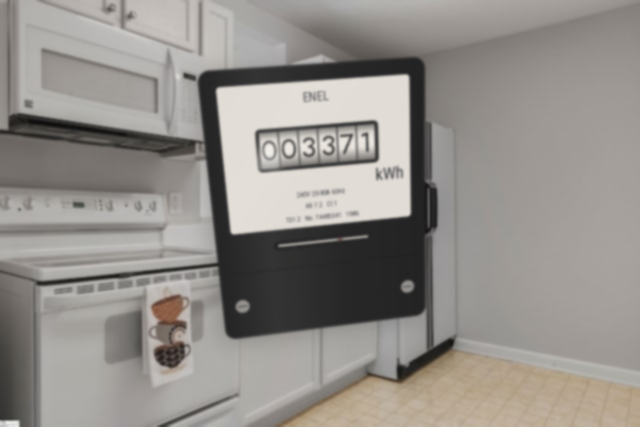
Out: 3371
